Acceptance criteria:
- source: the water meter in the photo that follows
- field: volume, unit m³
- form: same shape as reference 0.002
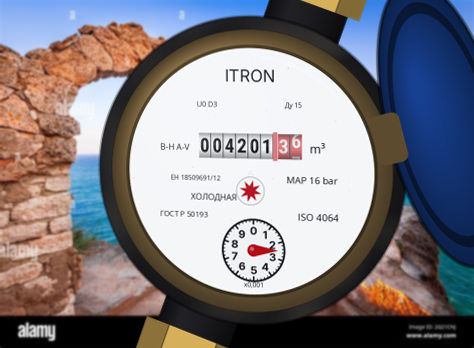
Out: 4201.362
